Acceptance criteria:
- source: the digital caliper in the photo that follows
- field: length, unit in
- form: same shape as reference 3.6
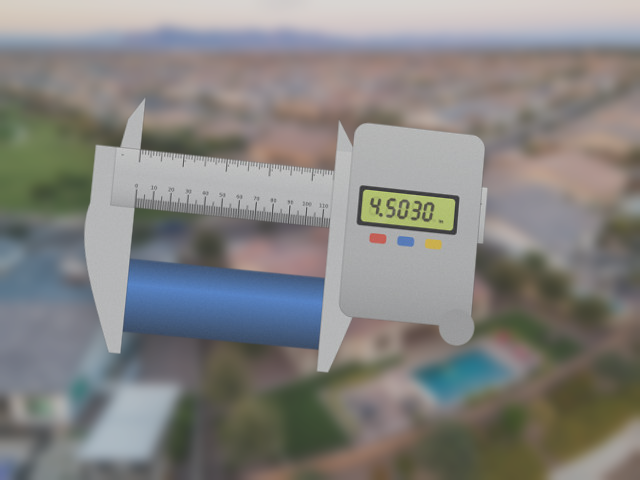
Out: 4.5030
